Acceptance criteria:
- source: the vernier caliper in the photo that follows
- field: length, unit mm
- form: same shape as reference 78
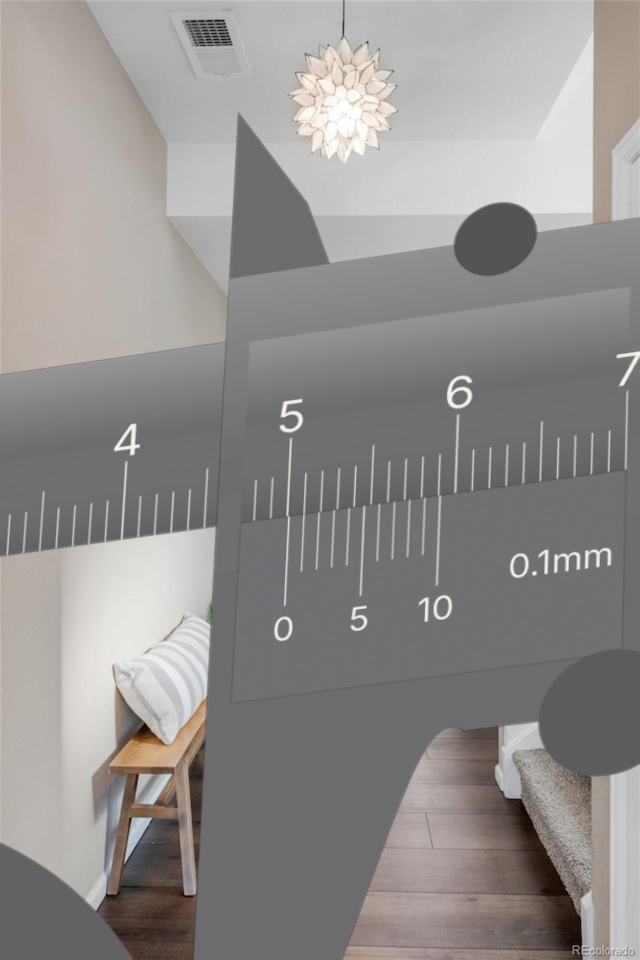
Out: 50.1
